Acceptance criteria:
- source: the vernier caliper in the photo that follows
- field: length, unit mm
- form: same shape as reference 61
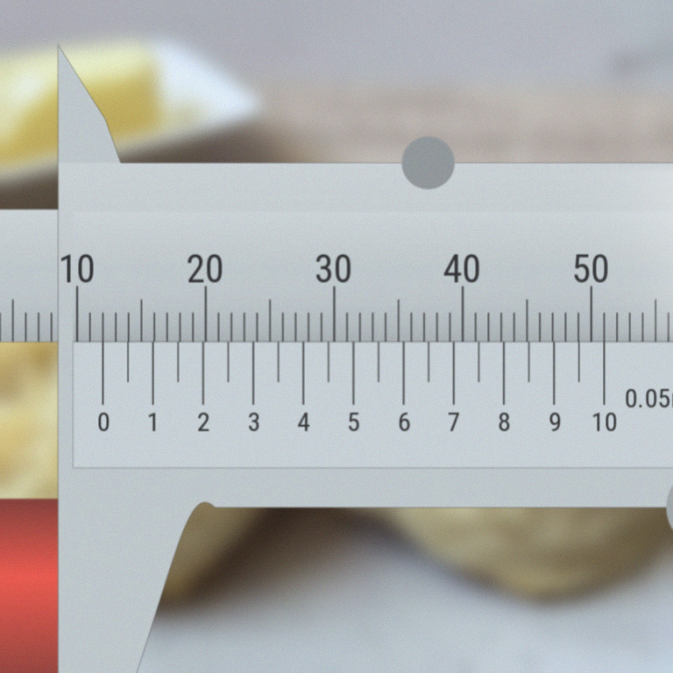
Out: 12.0
